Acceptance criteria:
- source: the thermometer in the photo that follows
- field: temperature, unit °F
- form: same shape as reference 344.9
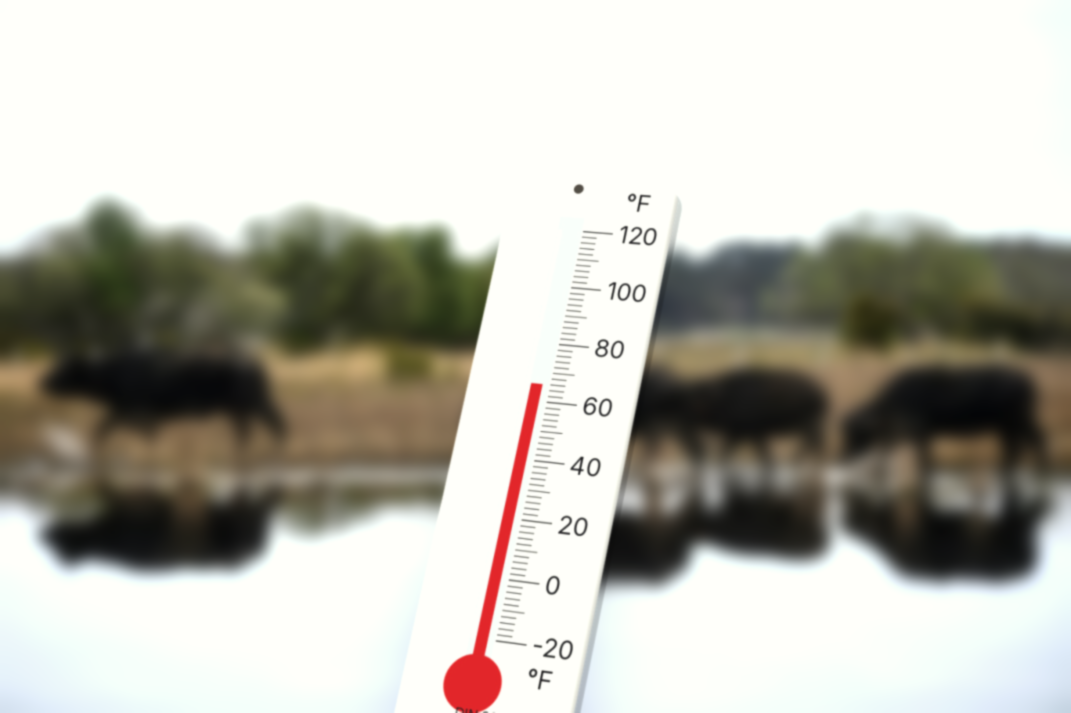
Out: 66
